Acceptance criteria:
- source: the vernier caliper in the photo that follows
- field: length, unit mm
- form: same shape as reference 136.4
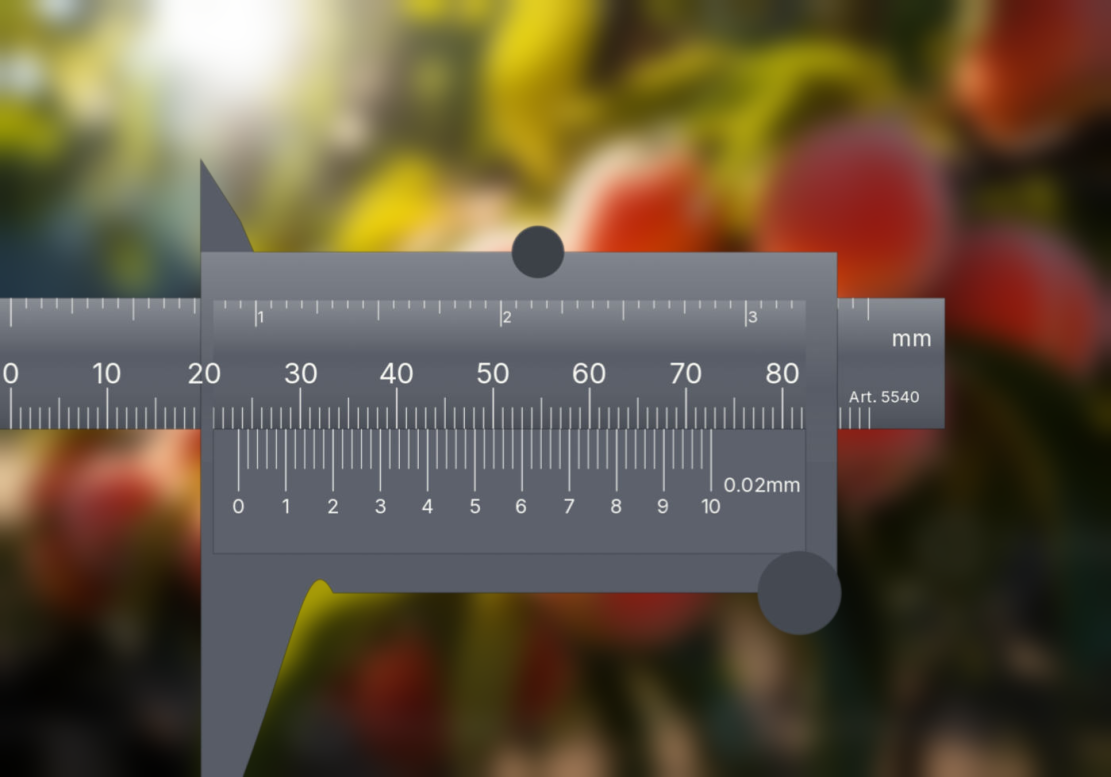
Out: 23.6
